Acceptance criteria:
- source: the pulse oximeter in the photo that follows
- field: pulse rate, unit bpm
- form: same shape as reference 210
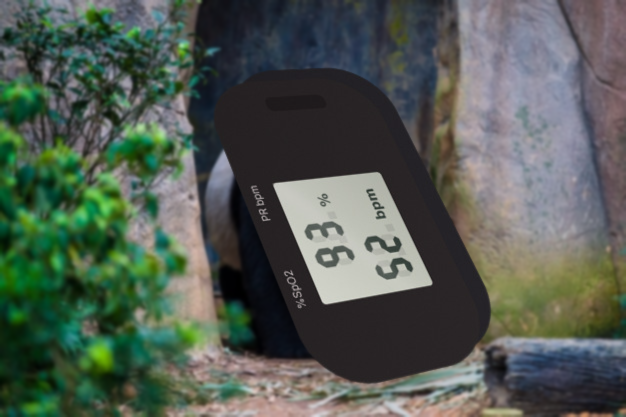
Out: 52
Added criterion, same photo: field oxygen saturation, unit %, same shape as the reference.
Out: 93
